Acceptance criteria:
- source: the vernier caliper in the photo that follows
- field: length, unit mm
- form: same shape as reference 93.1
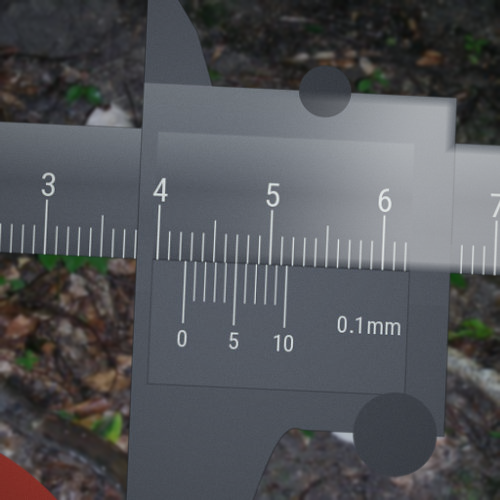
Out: 42.5
